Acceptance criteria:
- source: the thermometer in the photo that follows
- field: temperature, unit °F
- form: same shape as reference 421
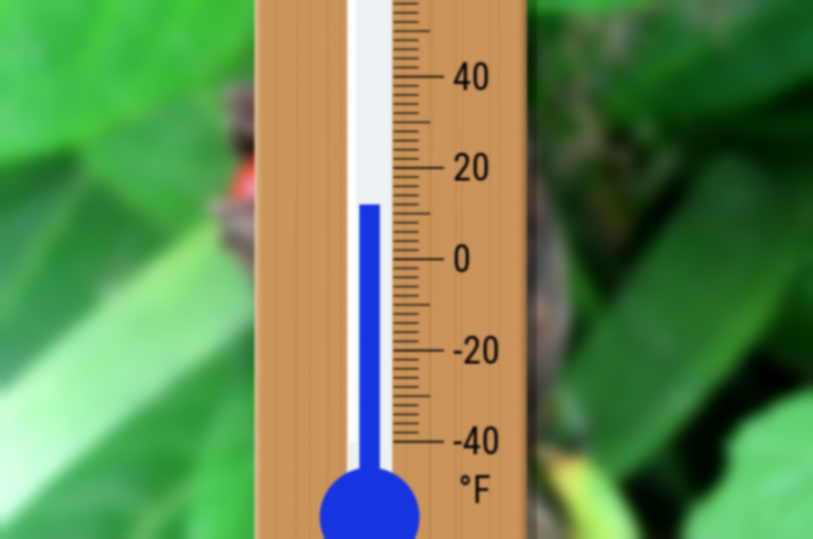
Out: 12
